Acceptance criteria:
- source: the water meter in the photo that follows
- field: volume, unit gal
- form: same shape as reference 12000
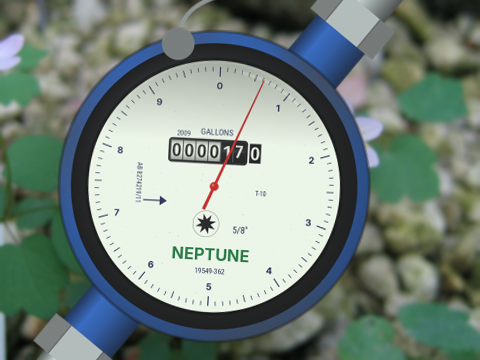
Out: 170.6
